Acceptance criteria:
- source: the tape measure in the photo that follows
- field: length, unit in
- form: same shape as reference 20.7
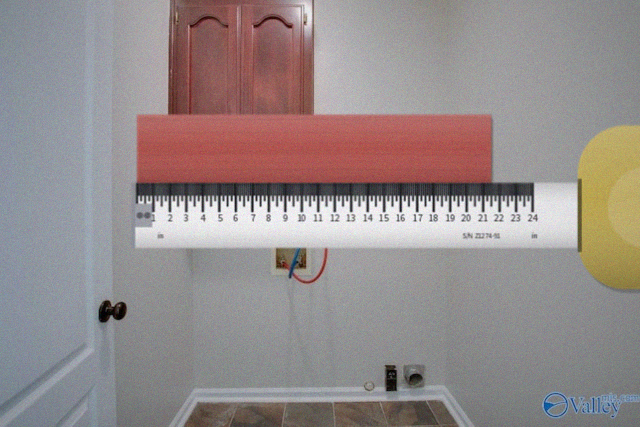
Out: 21.5
